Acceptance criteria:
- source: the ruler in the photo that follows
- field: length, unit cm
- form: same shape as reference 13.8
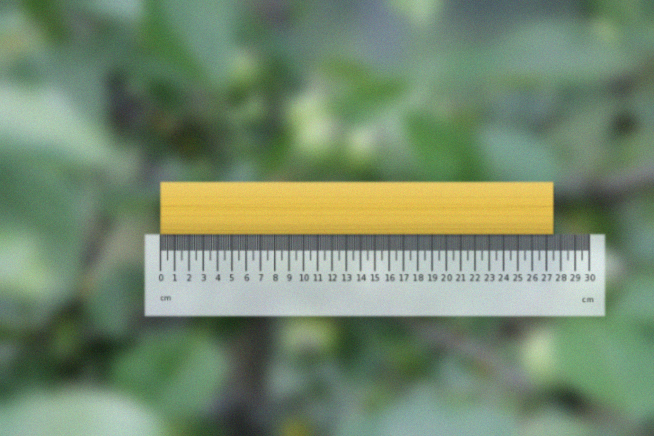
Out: 27.5
